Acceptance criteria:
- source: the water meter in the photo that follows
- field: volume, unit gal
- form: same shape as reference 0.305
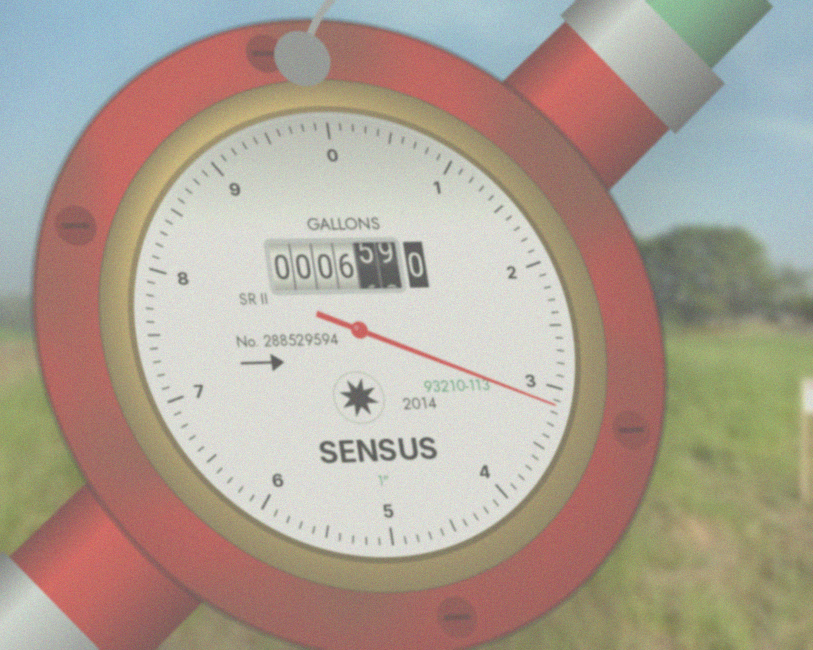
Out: 6593.1
